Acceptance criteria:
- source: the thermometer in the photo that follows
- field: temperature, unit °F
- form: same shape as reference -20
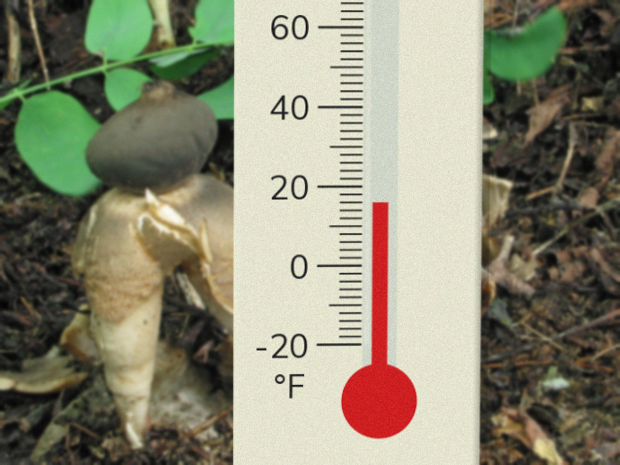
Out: 16
